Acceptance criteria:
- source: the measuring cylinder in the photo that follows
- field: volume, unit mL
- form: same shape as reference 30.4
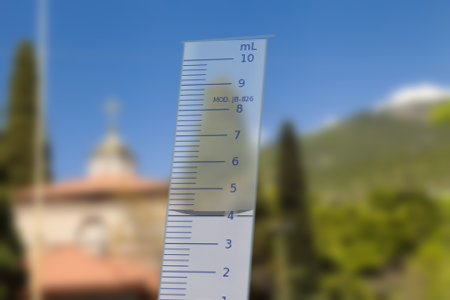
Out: 4
